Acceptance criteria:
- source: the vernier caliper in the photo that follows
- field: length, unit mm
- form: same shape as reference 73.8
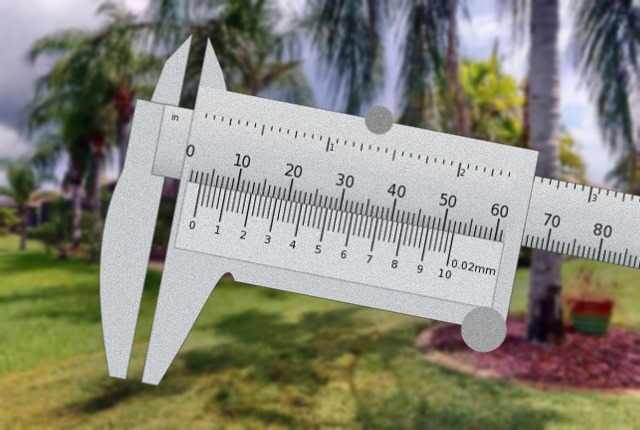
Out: 3.0
